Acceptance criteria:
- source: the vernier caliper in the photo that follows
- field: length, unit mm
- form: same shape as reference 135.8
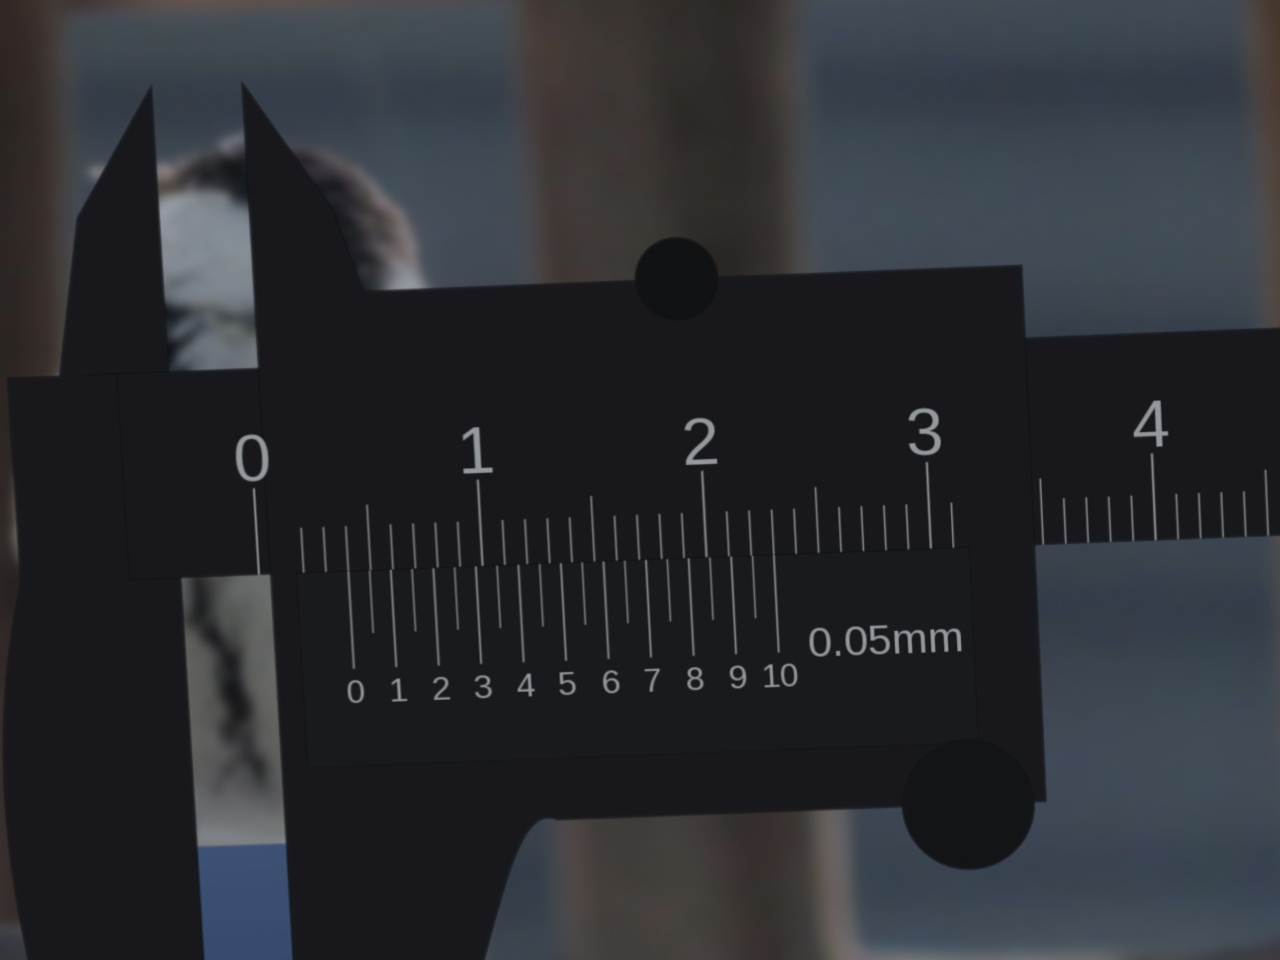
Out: 4.0
